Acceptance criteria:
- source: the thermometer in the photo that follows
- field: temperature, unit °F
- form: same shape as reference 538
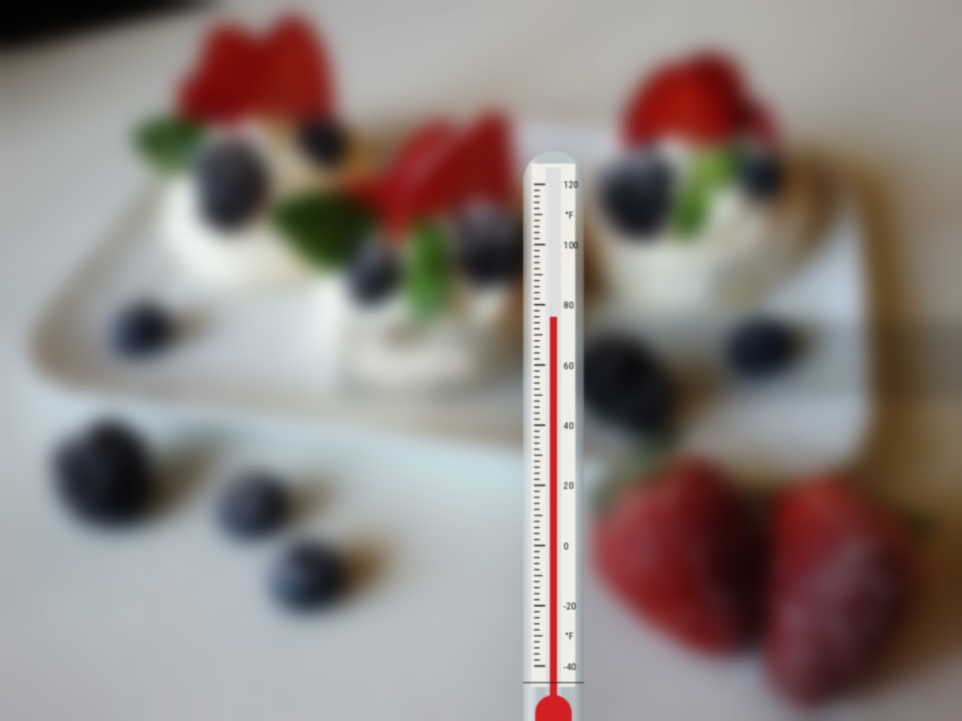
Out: 76
